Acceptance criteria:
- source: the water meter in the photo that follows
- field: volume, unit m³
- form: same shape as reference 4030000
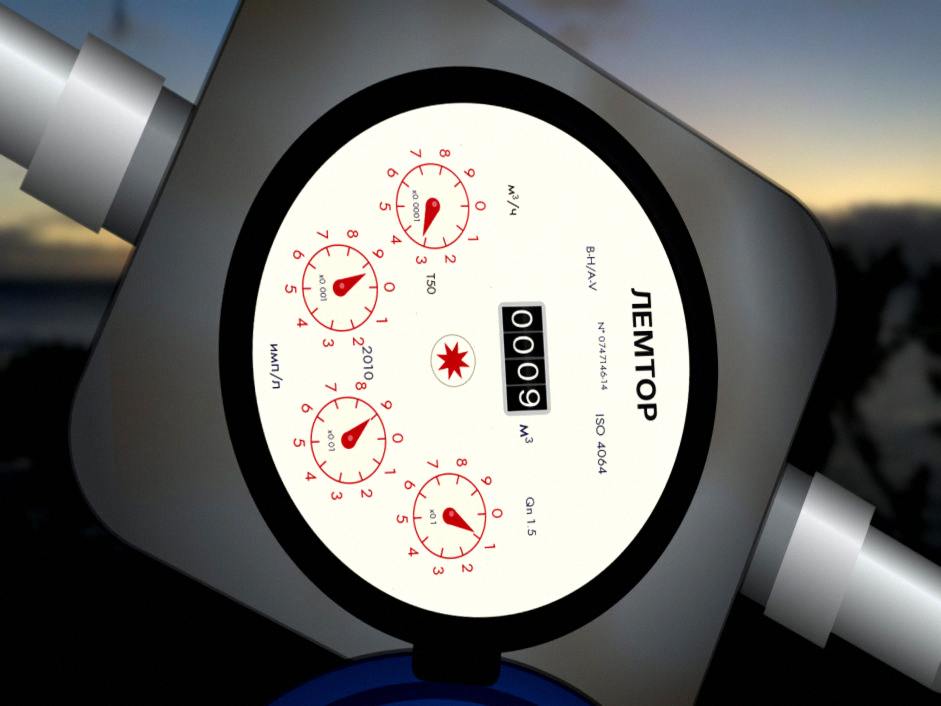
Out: 9.0893
